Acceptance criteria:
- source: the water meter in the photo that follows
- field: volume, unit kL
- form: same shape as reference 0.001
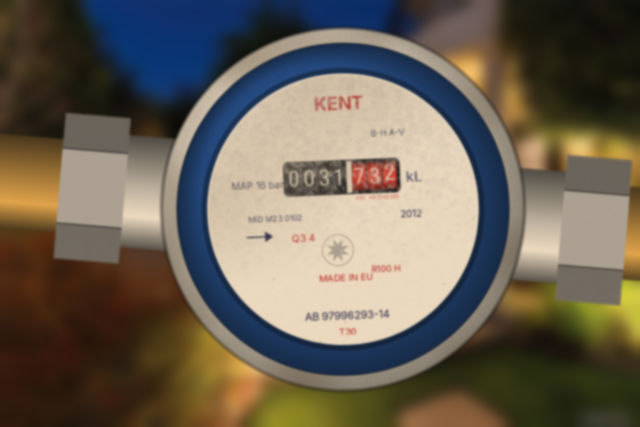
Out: 31.732
